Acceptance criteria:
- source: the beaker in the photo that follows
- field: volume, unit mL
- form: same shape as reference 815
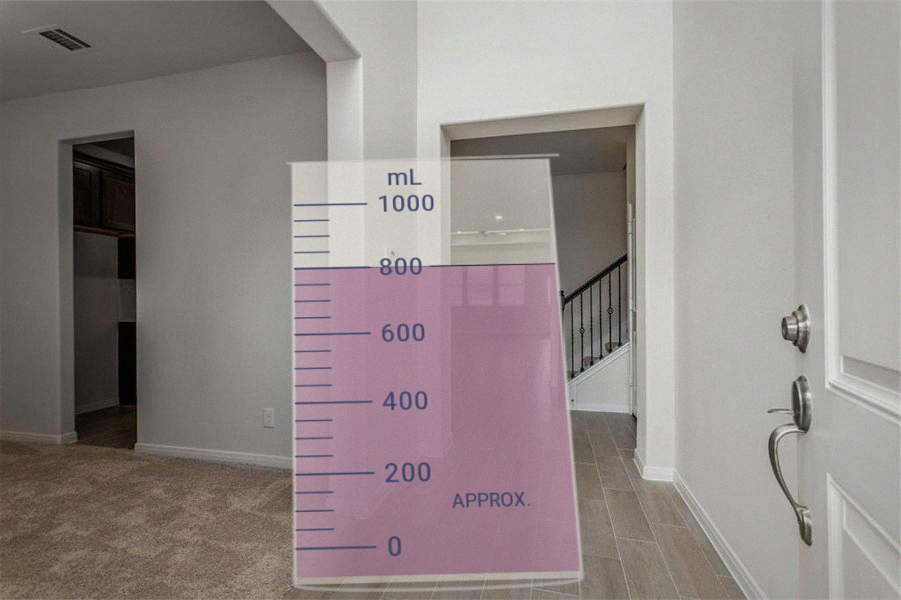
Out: 800
